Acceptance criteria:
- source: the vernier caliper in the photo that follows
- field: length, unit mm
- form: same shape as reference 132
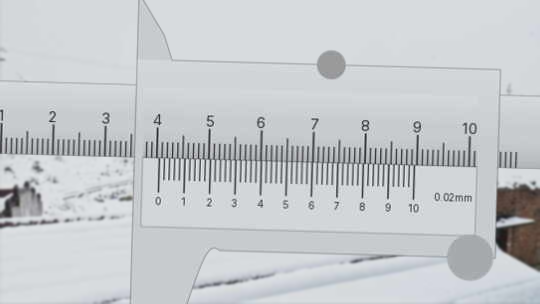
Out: 40.5
